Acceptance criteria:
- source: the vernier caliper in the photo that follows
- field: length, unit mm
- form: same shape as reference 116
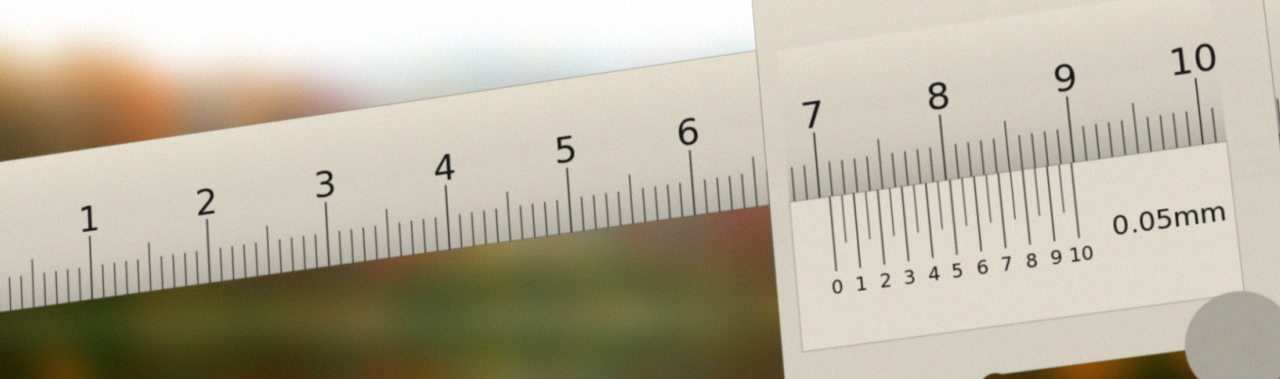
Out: 70.8
